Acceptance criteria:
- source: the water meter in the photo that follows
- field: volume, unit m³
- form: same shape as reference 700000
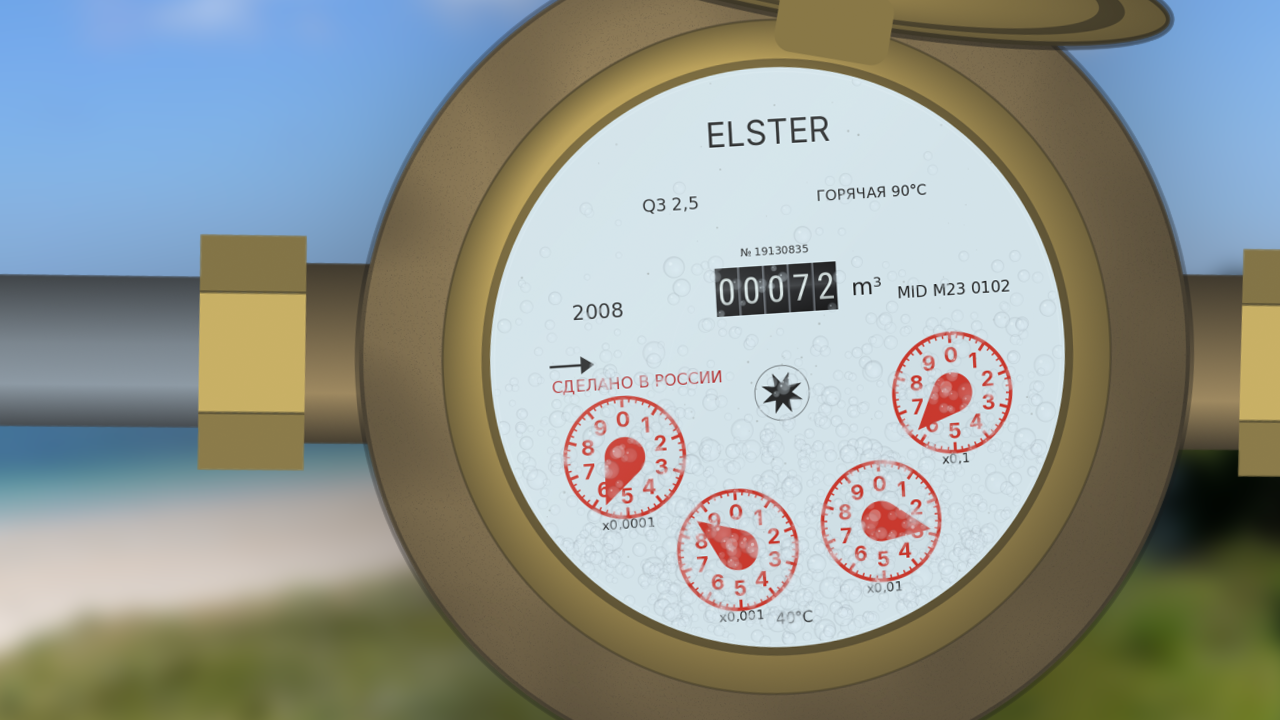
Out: 72.6285
